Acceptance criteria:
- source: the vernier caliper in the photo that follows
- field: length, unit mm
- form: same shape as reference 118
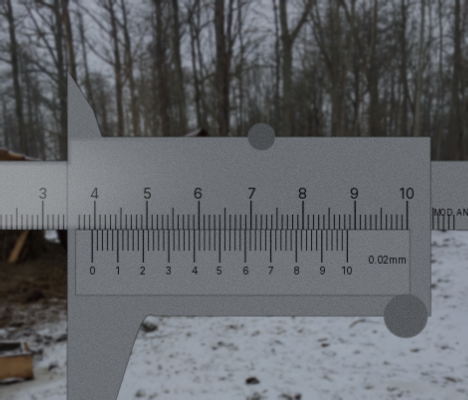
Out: 39.5
